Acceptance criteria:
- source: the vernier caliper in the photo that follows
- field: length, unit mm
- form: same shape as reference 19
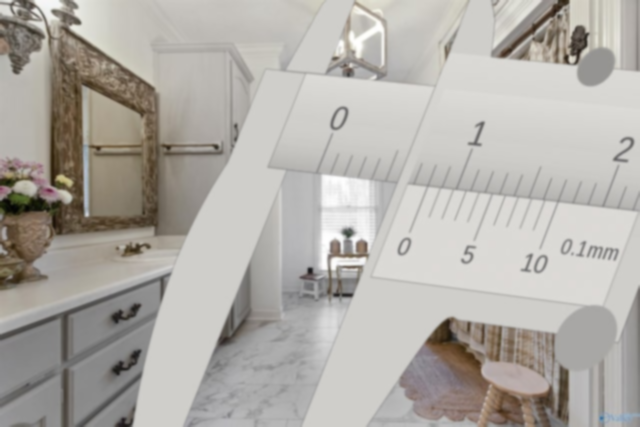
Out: 8.0
